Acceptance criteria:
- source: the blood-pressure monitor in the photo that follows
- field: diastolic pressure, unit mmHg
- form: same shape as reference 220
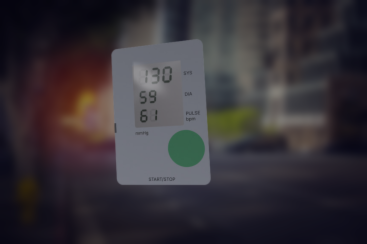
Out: 59
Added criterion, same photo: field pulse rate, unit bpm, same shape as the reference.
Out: 61
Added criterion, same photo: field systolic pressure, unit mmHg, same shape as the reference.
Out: 130
